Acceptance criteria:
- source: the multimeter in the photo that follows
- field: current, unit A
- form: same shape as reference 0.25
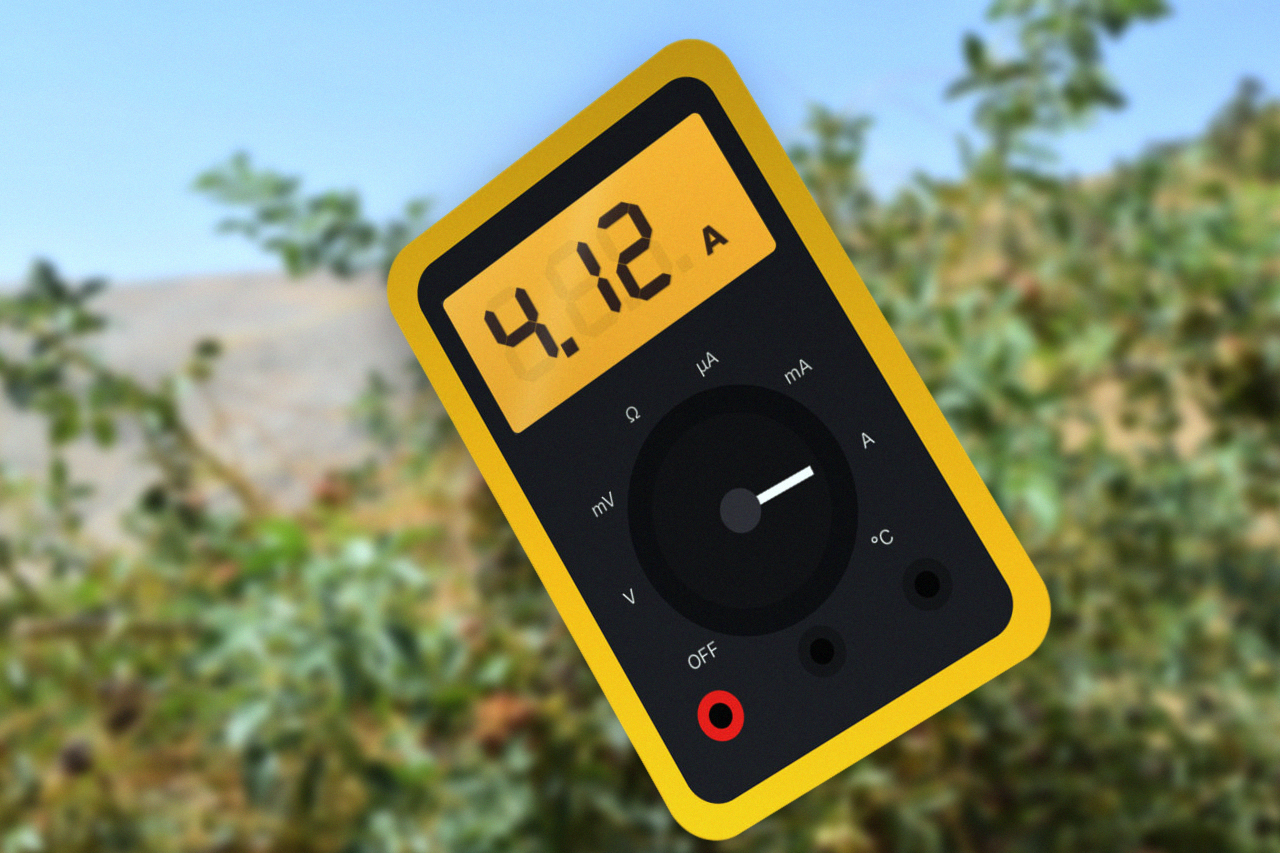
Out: 4.12
